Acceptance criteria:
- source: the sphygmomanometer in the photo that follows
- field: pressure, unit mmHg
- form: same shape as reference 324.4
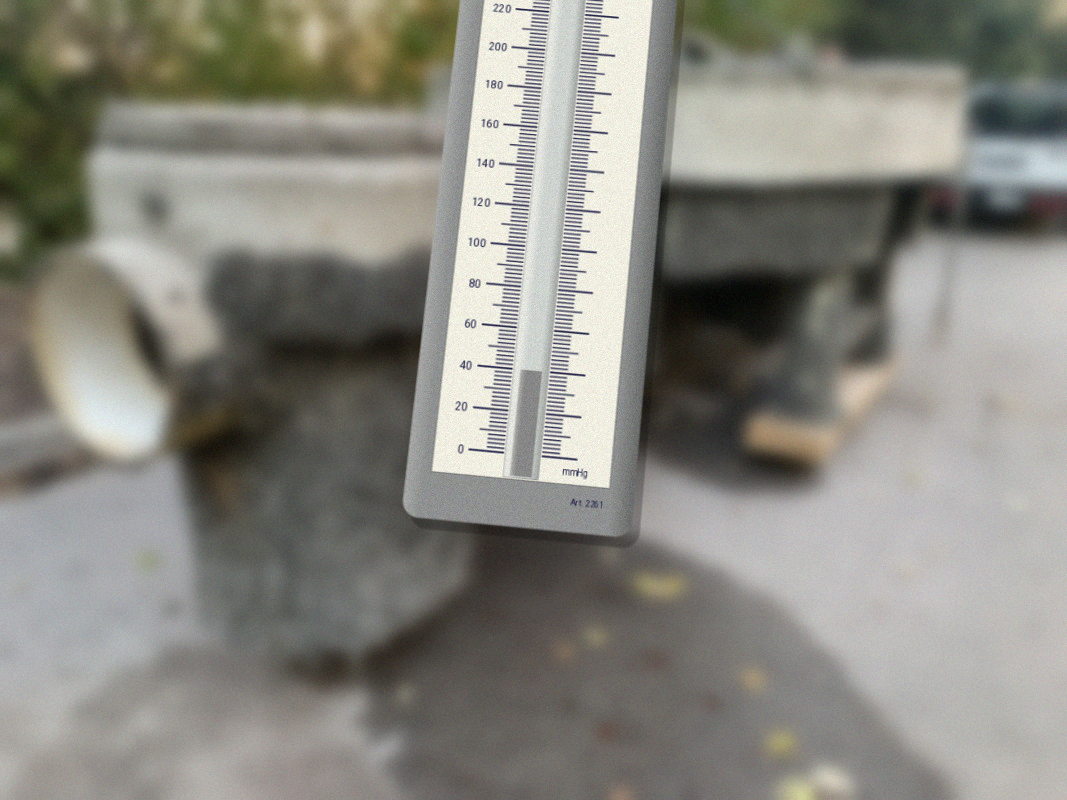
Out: 40
